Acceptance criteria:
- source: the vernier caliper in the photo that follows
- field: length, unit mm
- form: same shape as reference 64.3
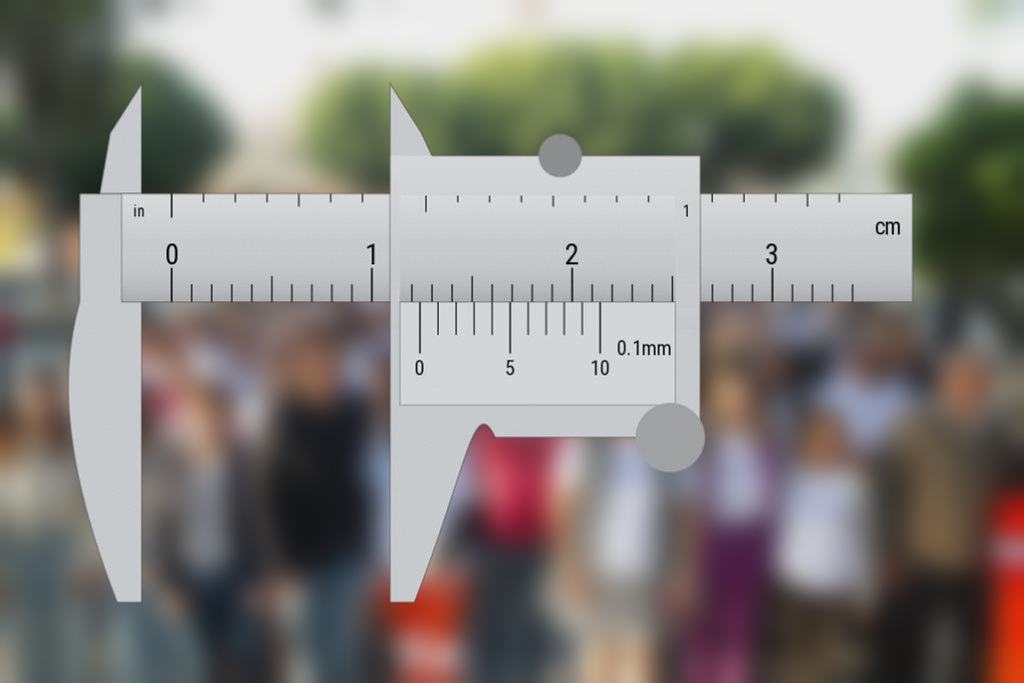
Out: 12.4
